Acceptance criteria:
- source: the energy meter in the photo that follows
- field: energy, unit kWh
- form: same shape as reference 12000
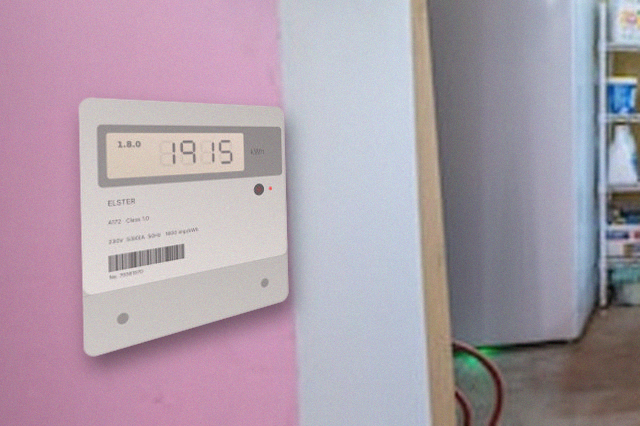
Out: 1915
